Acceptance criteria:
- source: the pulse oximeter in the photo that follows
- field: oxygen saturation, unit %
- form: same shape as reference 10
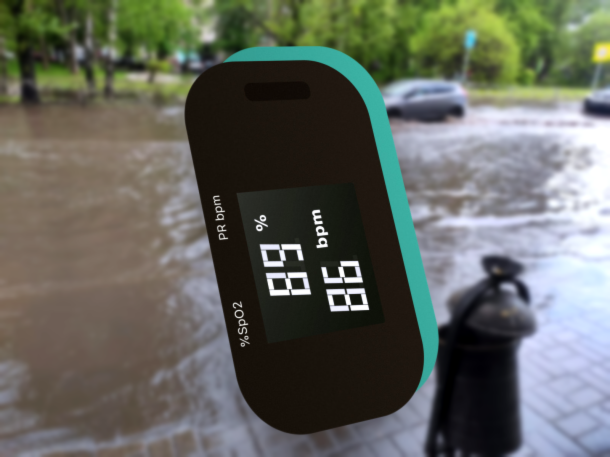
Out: 89
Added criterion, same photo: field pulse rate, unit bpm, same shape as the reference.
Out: 86
